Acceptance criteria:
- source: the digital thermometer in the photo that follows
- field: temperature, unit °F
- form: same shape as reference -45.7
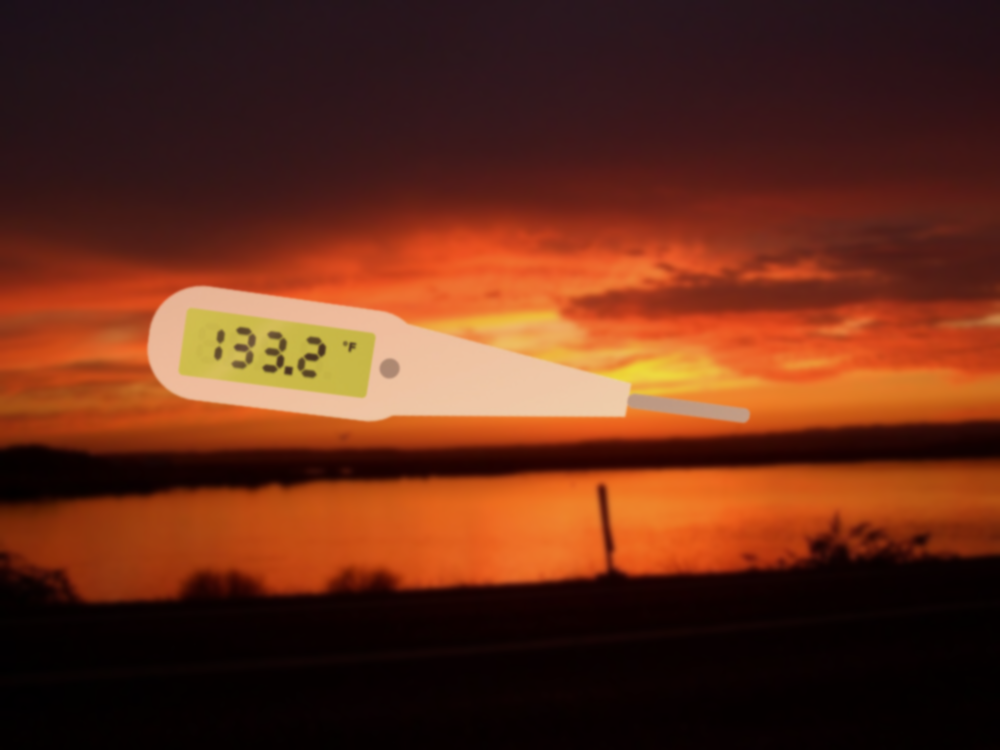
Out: 133.2
